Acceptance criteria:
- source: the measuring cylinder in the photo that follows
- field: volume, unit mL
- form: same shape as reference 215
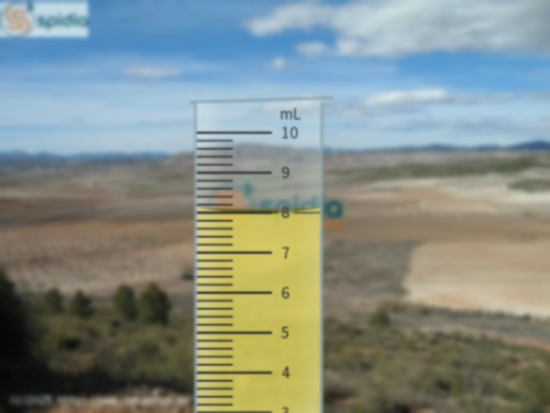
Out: 8
